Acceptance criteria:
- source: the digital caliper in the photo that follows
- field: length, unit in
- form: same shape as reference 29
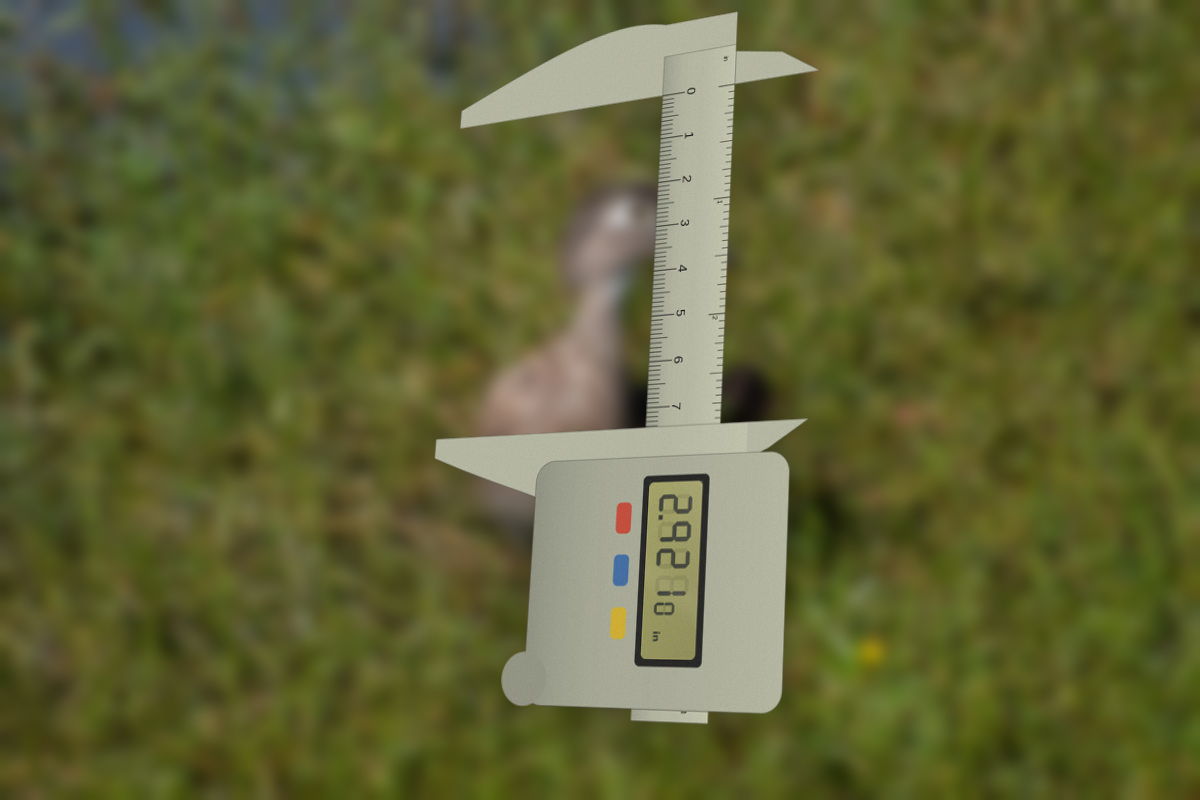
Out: 2.9210
